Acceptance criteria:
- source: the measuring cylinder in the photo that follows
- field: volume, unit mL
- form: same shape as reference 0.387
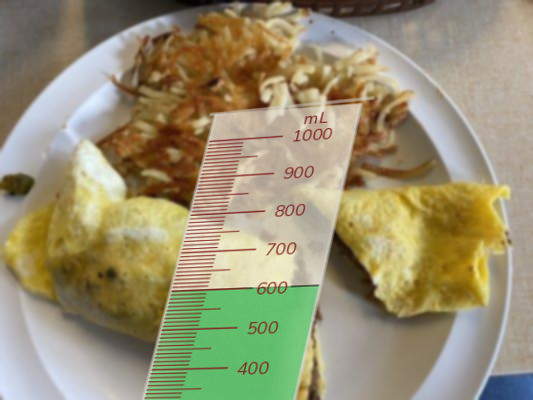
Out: 600
